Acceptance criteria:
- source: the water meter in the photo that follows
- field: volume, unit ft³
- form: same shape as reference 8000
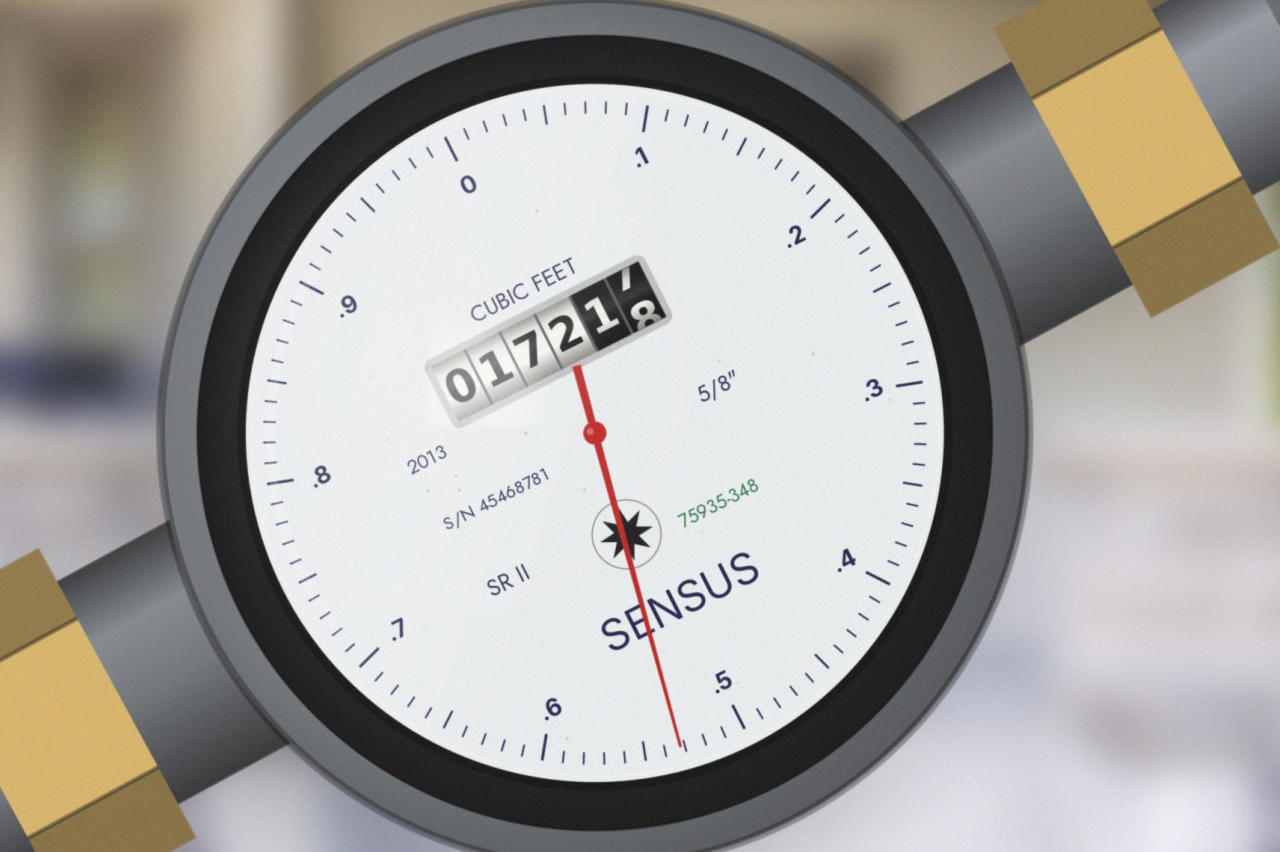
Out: 17217.53
